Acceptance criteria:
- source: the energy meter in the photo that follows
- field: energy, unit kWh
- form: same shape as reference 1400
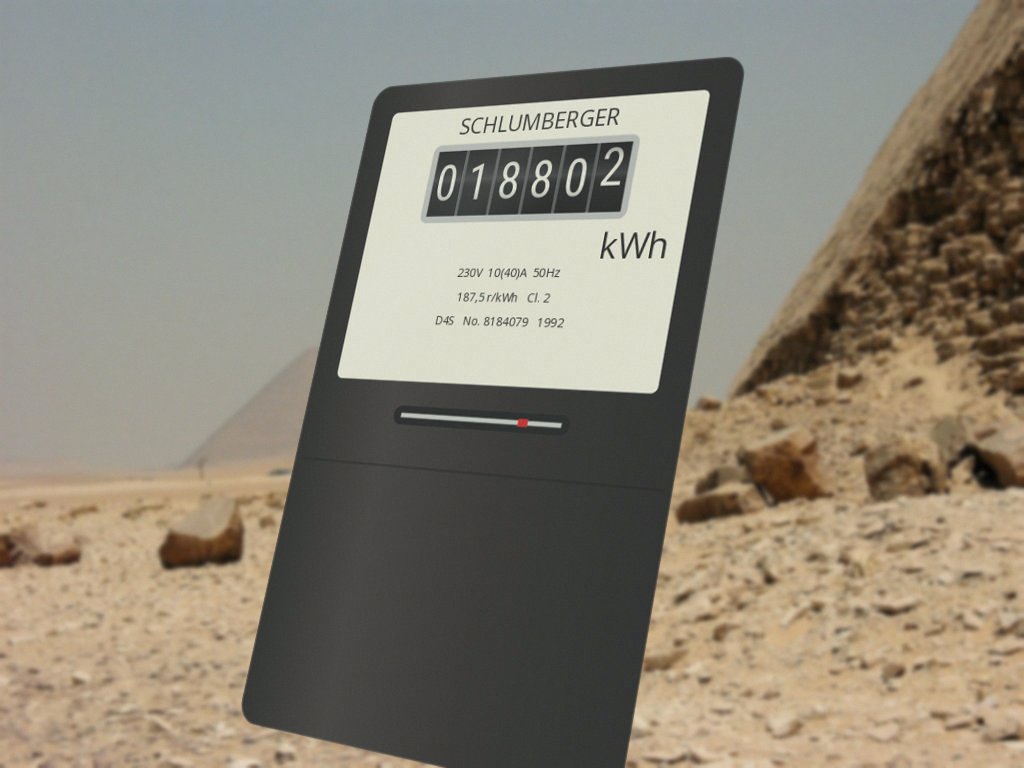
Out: 18802
